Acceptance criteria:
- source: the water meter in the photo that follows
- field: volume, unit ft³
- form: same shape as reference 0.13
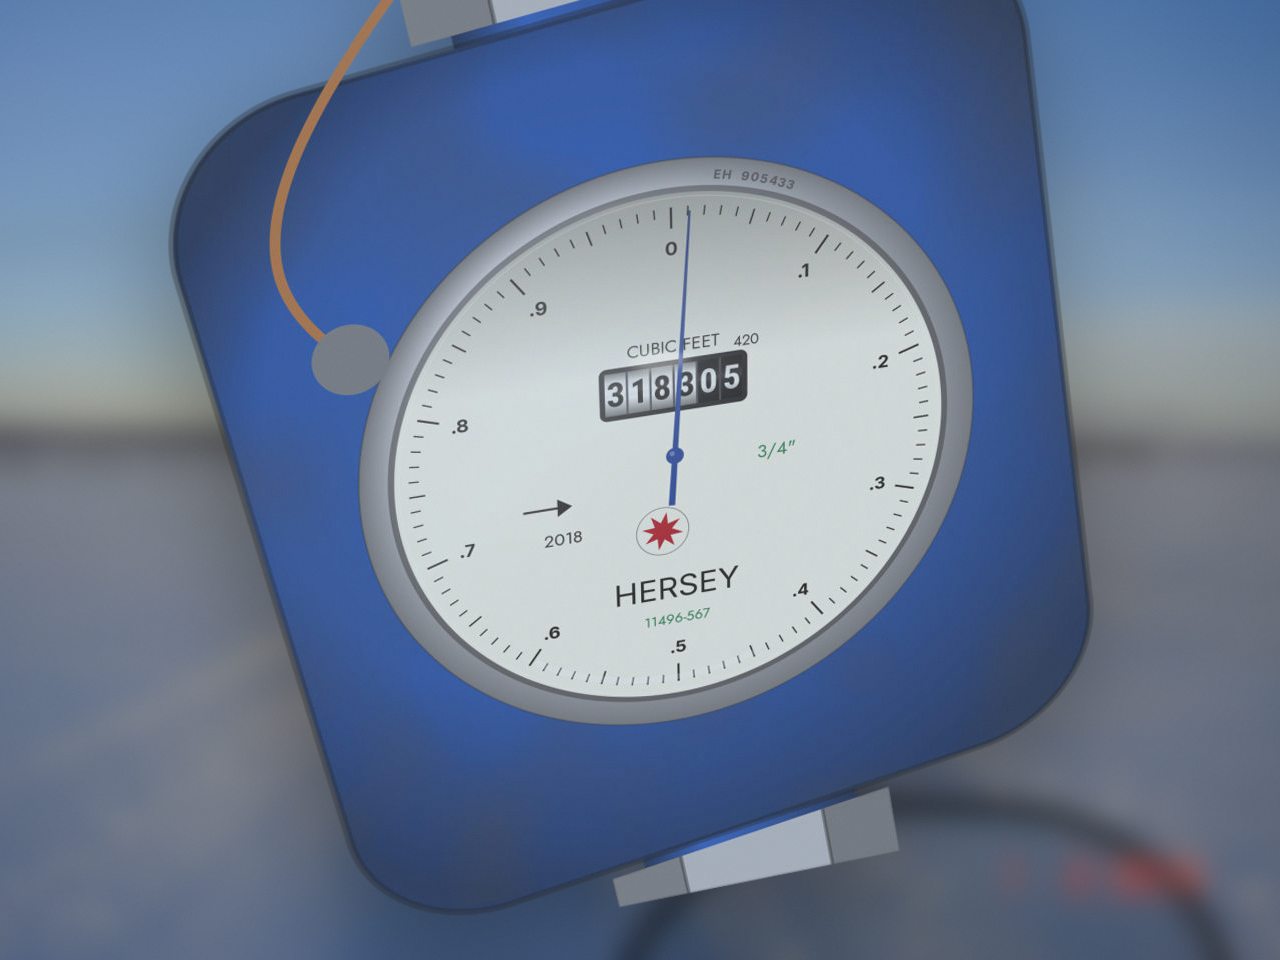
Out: 318305.01
